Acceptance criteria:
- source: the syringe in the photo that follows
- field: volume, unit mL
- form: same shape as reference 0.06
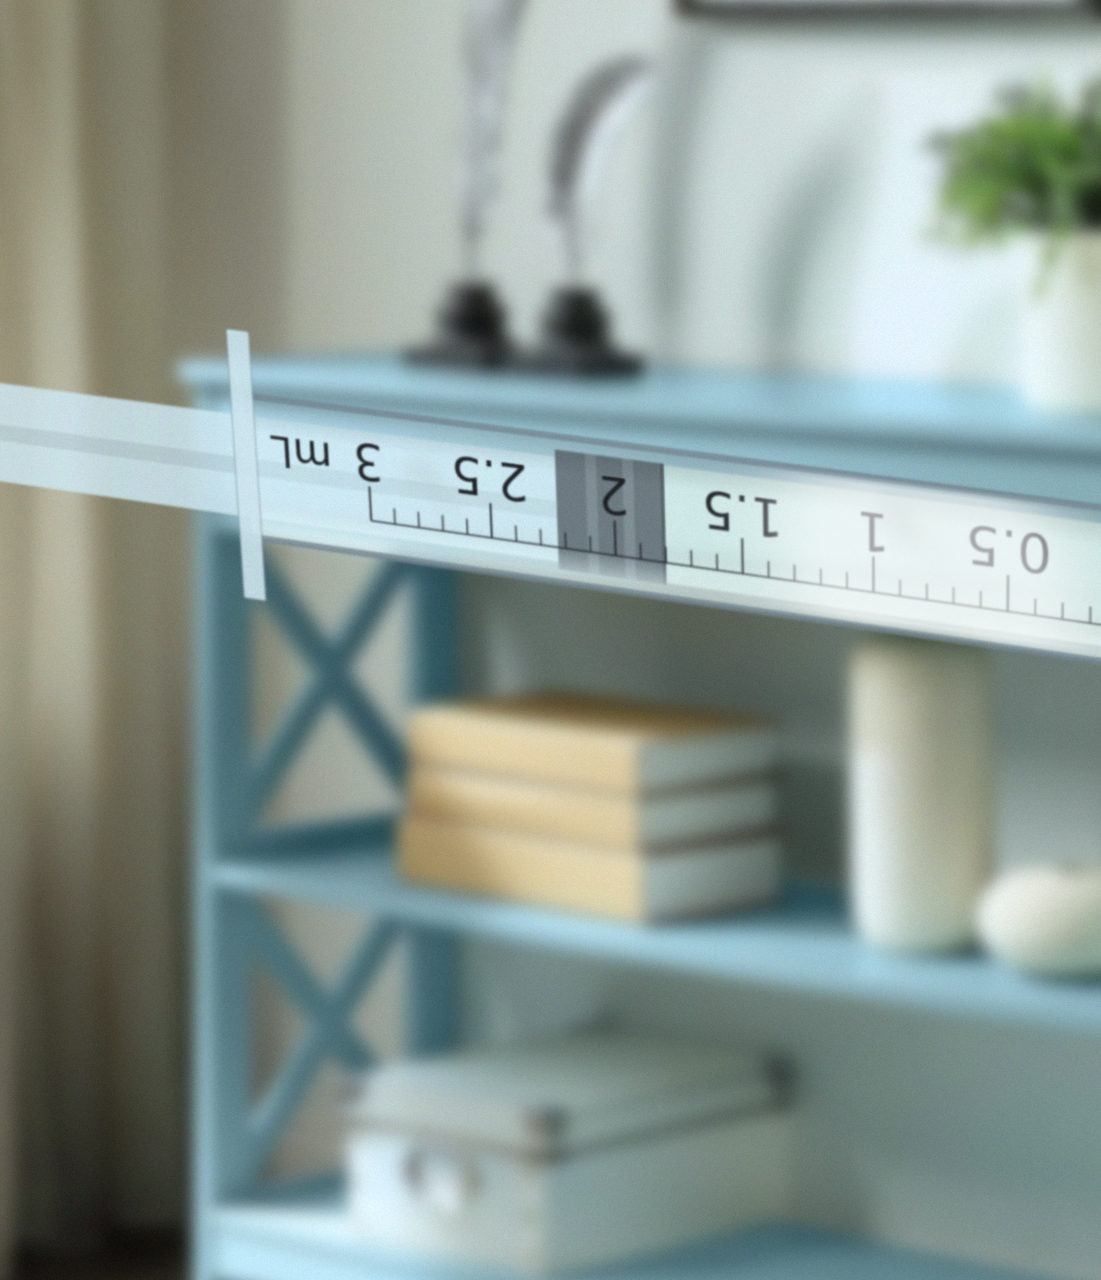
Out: 1.8
